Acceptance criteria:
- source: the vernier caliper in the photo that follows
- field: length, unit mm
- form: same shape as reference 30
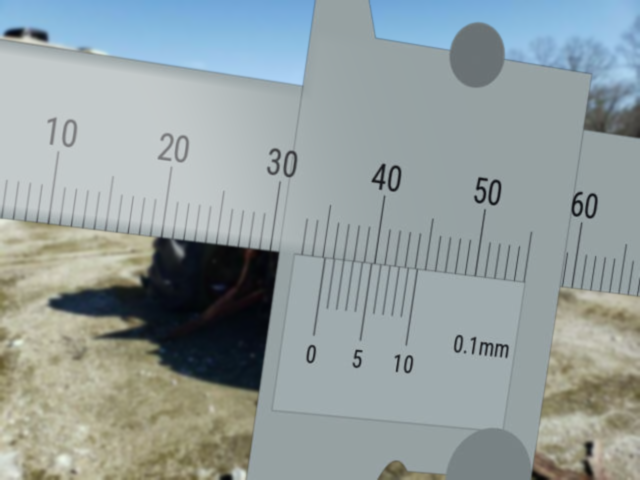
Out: 35.2
